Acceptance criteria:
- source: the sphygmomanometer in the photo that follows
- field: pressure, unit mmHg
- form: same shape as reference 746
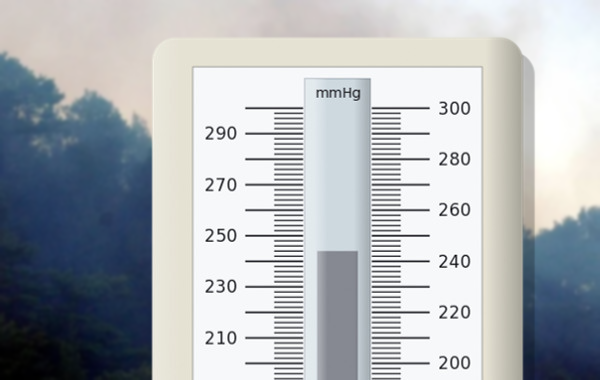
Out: 244
